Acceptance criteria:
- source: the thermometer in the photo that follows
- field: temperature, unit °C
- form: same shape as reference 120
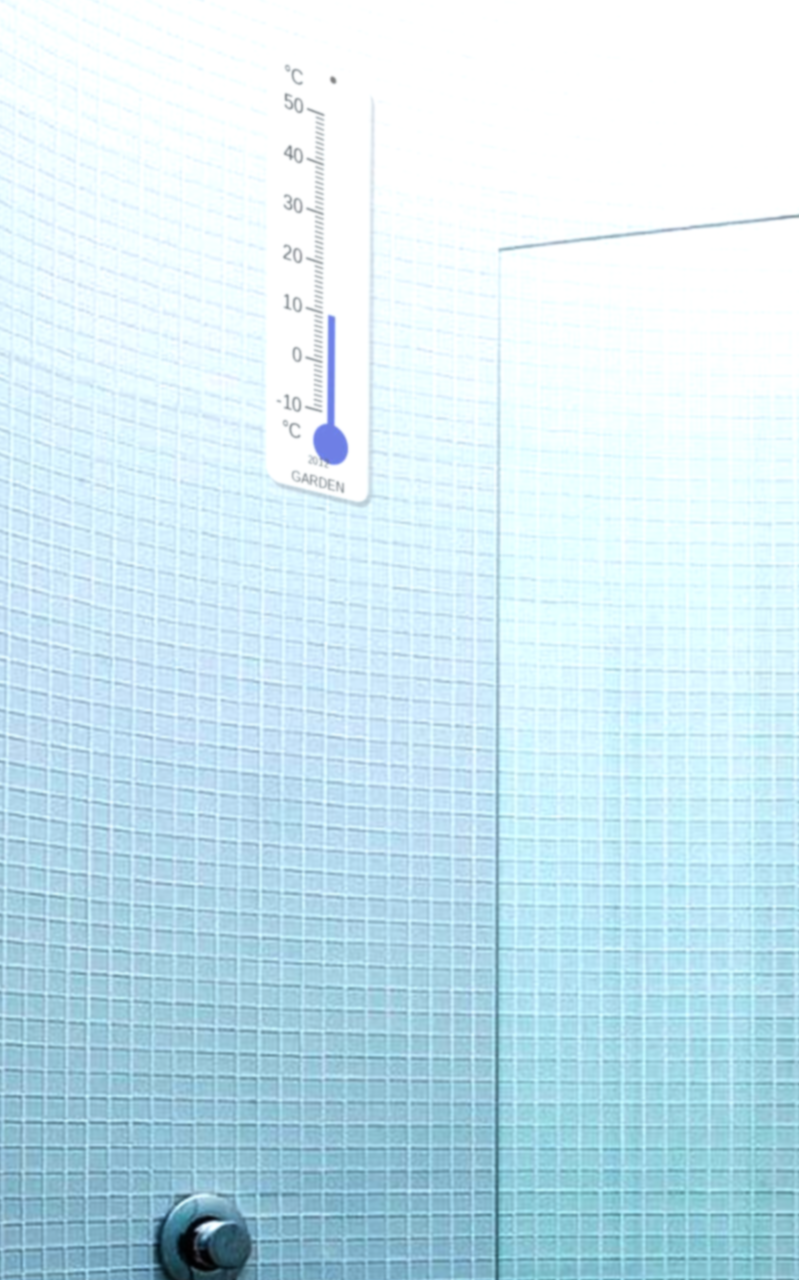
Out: 10
